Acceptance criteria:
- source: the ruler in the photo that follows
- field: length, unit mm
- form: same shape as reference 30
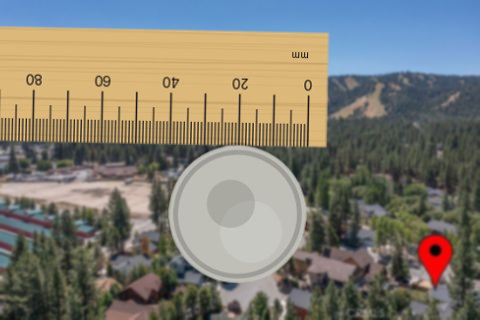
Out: 40
